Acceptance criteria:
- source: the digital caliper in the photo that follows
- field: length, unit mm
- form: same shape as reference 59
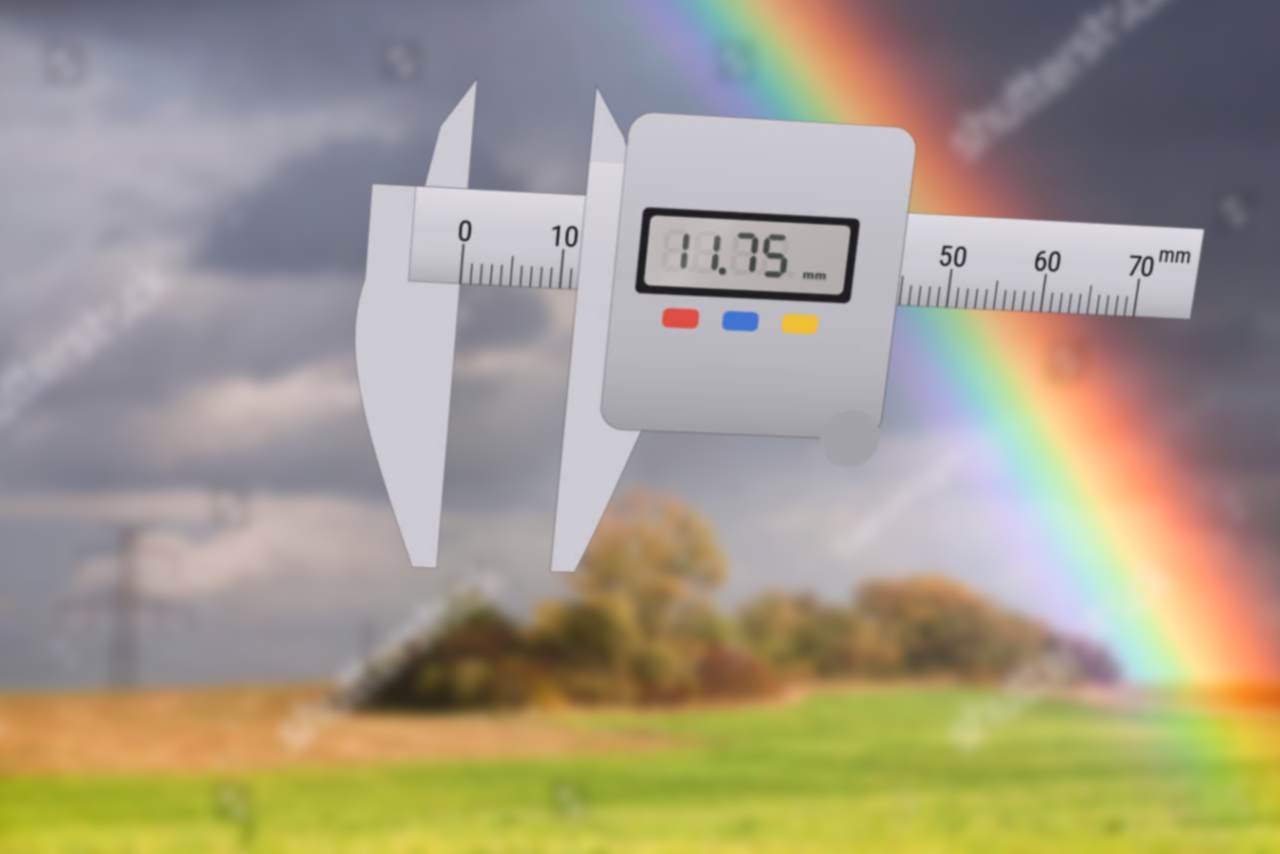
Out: 11.75
